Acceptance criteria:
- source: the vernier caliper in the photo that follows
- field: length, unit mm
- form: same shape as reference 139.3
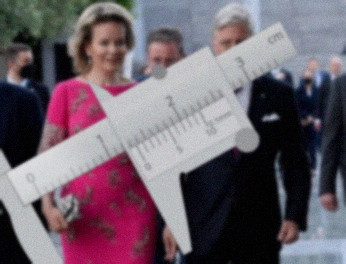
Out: 13.6
